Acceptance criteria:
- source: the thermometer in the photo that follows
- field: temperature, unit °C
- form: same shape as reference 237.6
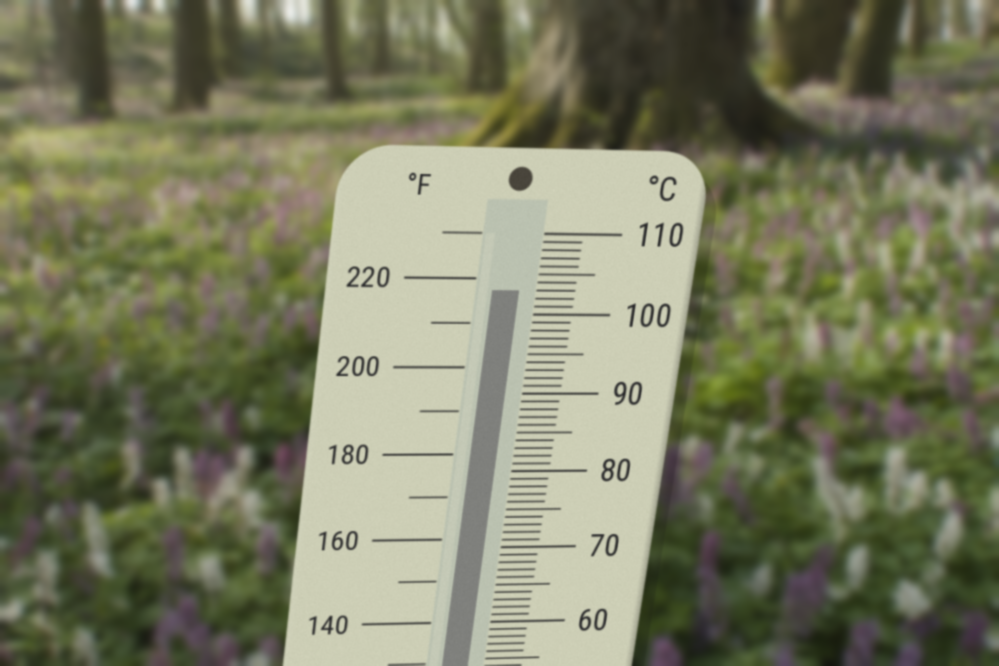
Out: 103
